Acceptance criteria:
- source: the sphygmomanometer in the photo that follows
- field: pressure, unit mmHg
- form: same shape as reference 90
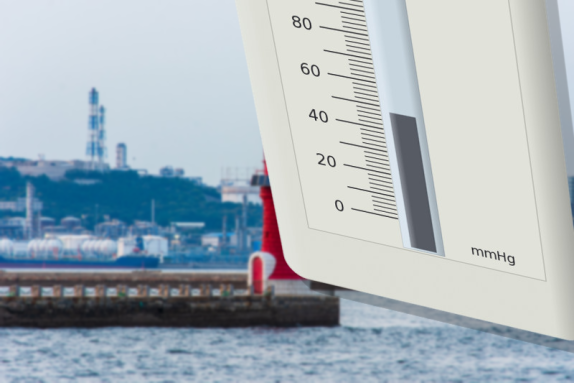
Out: 48
